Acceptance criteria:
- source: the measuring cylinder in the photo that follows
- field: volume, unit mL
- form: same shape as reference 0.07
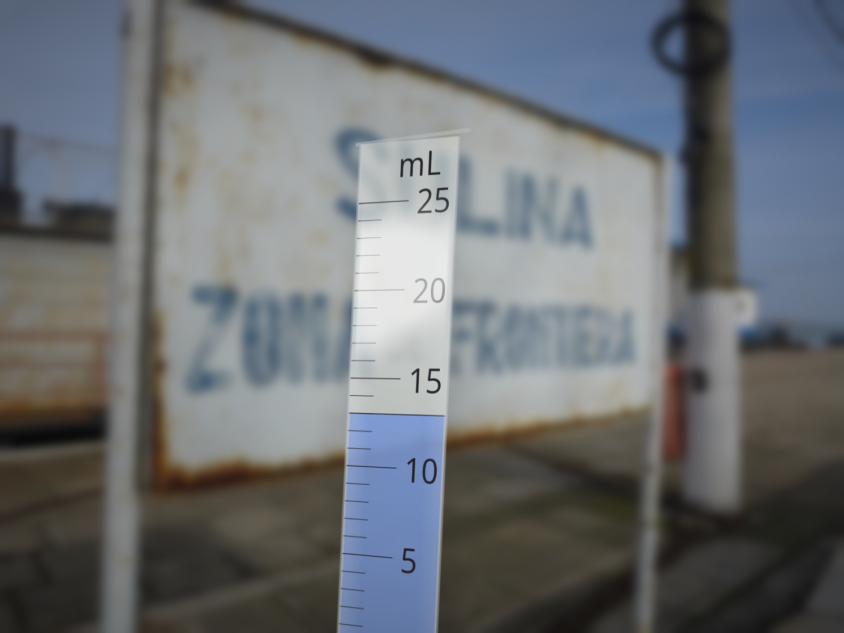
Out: 13
